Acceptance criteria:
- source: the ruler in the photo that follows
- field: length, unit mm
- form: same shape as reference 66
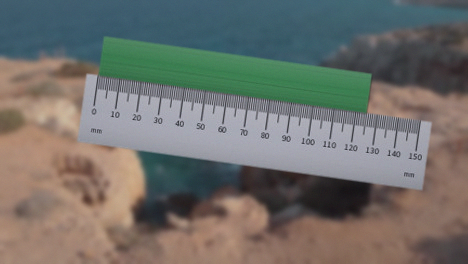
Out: 125
